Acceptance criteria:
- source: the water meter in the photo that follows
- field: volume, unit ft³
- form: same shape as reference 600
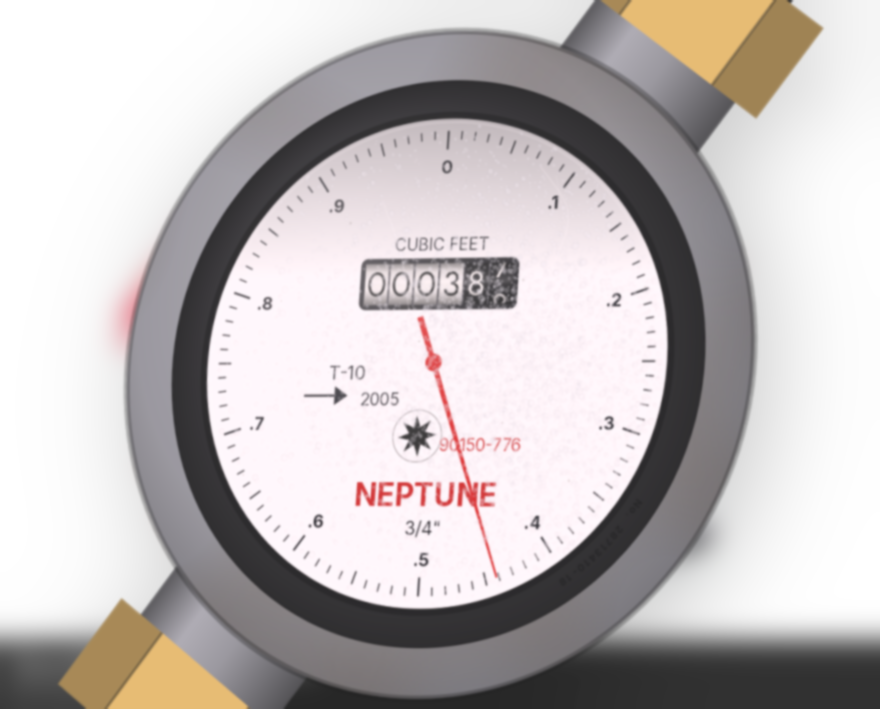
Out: 387.44
